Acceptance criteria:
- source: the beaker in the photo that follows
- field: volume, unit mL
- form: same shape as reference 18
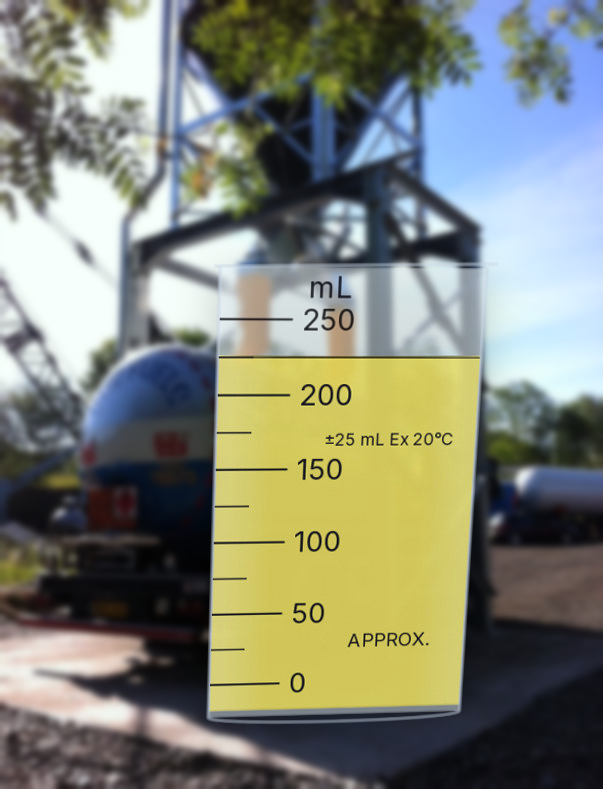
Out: 225
